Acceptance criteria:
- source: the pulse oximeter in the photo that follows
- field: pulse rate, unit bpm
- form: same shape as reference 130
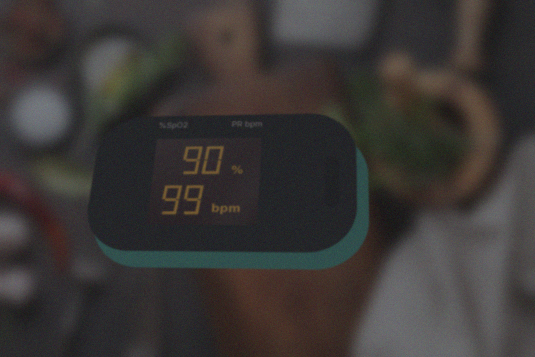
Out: 99
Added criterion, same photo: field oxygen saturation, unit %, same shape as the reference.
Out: 90
